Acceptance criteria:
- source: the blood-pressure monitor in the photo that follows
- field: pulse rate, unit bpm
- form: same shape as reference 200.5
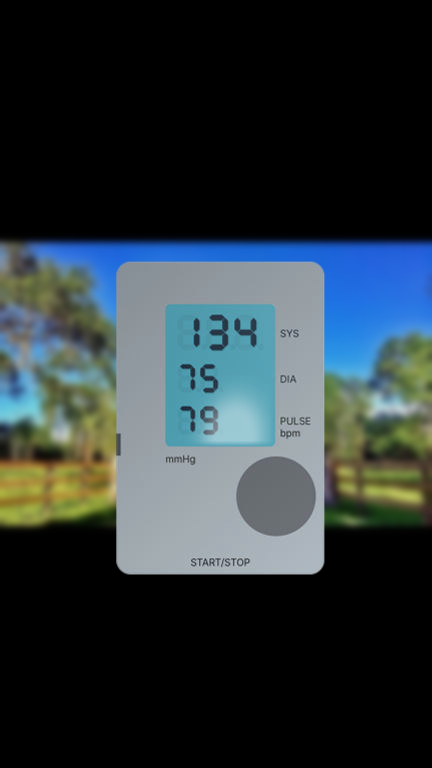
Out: 79
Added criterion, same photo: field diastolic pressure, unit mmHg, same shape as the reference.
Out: 75
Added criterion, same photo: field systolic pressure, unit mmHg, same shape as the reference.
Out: 134
